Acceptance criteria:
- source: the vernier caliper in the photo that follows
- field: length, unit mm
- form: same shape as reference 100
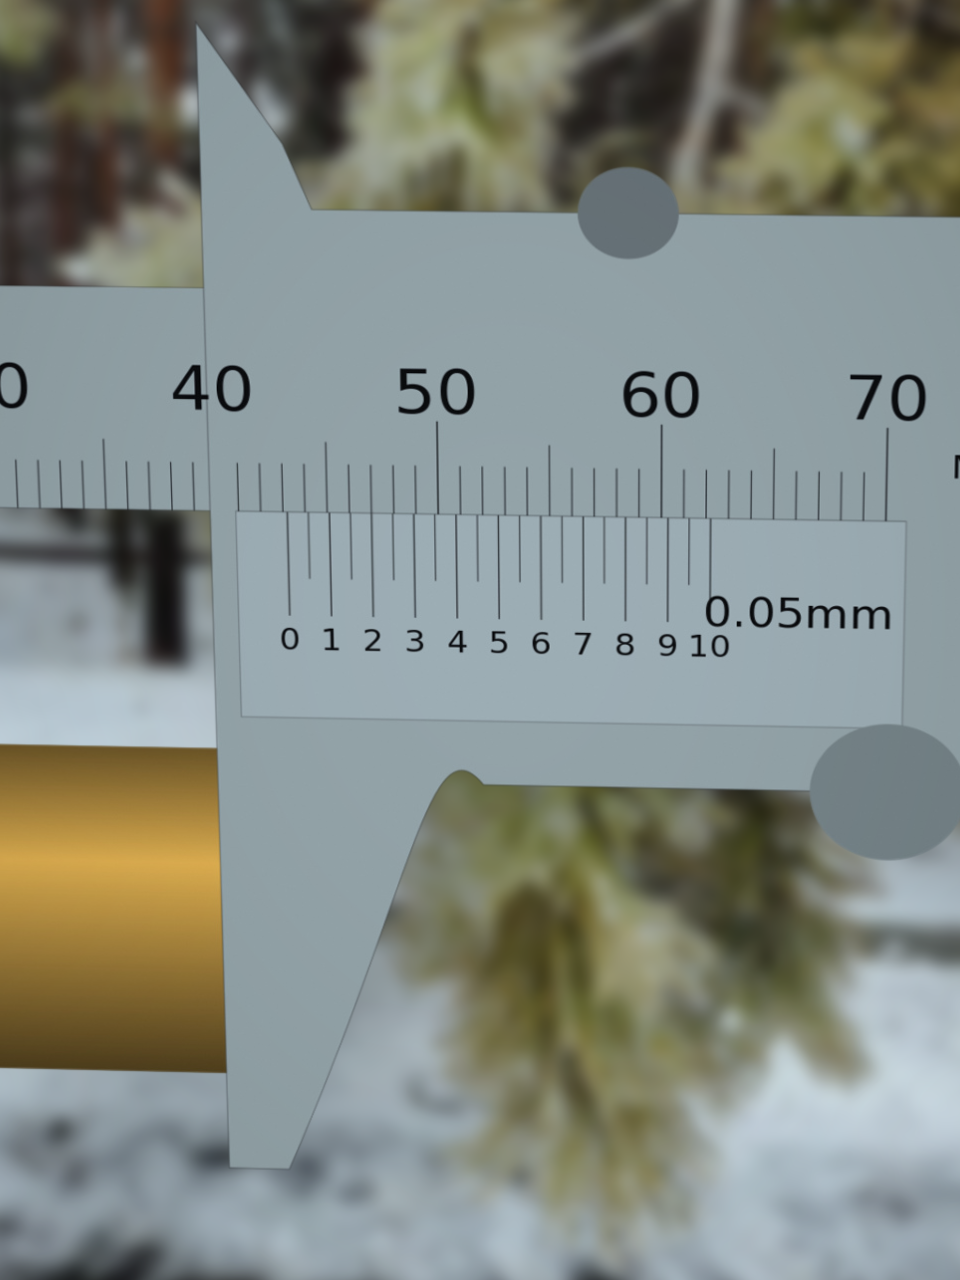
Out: 43.2
